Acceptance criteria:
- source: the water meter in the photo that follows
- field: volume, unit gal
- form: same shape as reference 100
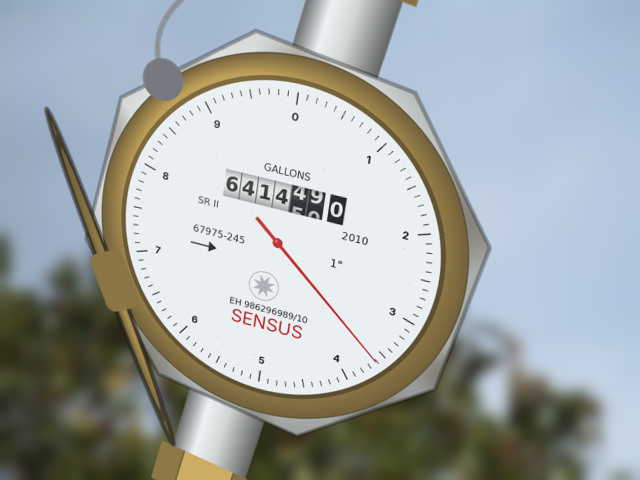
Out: 6414493.6
